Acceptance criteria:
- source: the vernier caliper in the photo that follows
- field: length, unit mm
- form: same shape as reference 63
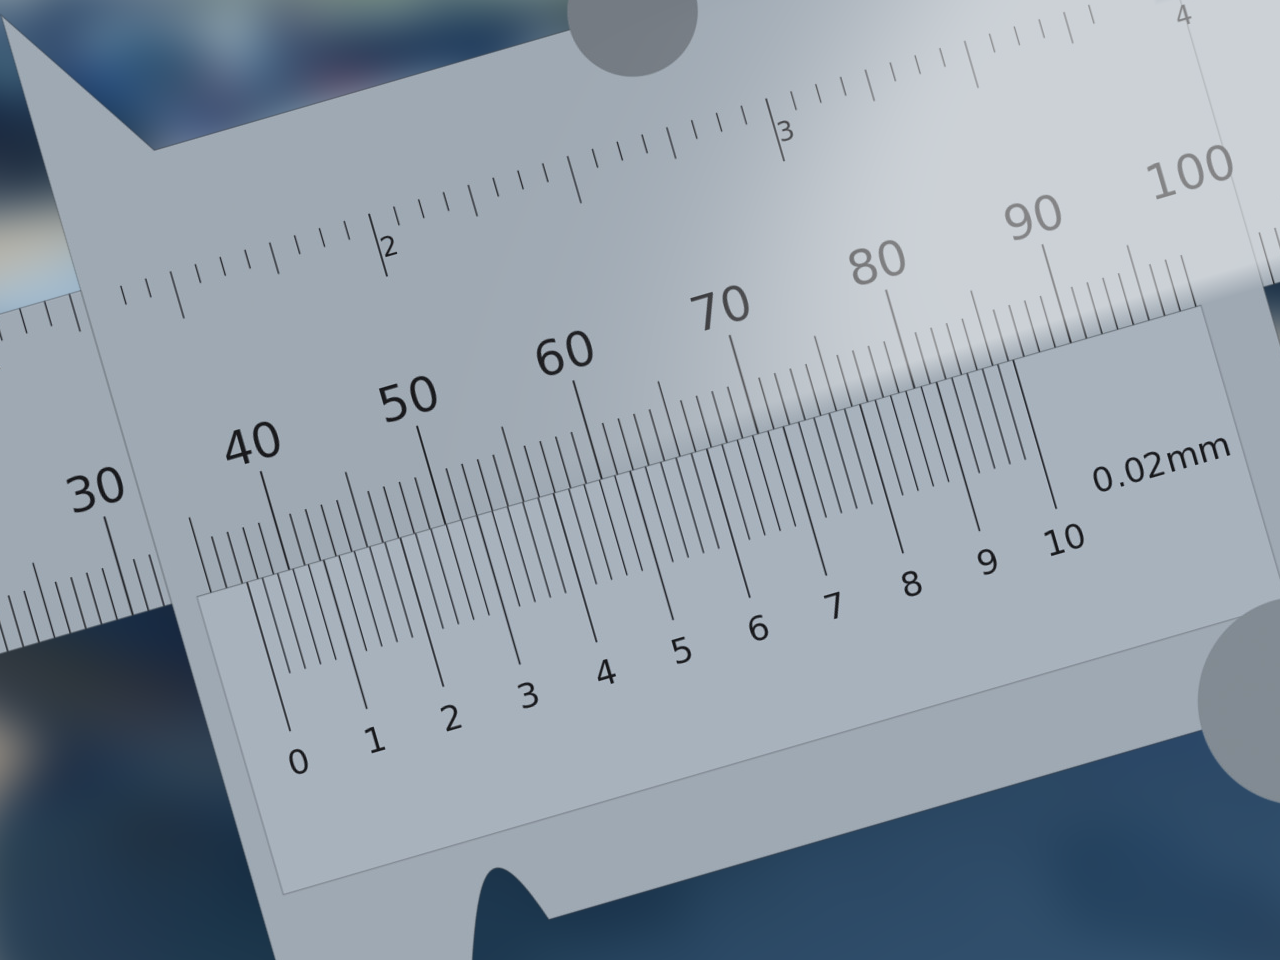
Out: 37.3
